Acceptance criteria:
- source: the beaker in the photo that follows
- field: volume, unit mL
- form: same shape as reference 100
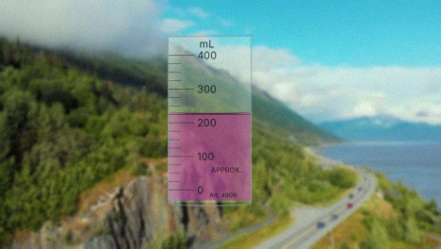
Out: 225
